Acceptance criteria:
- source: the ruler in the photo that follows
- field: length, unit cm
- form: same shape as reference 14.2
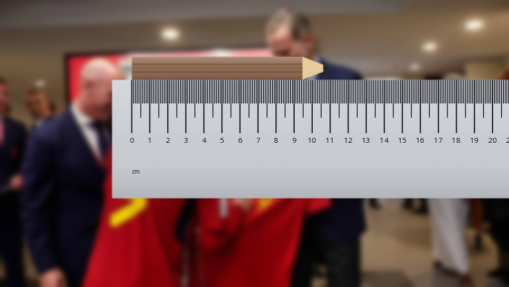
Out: 11
